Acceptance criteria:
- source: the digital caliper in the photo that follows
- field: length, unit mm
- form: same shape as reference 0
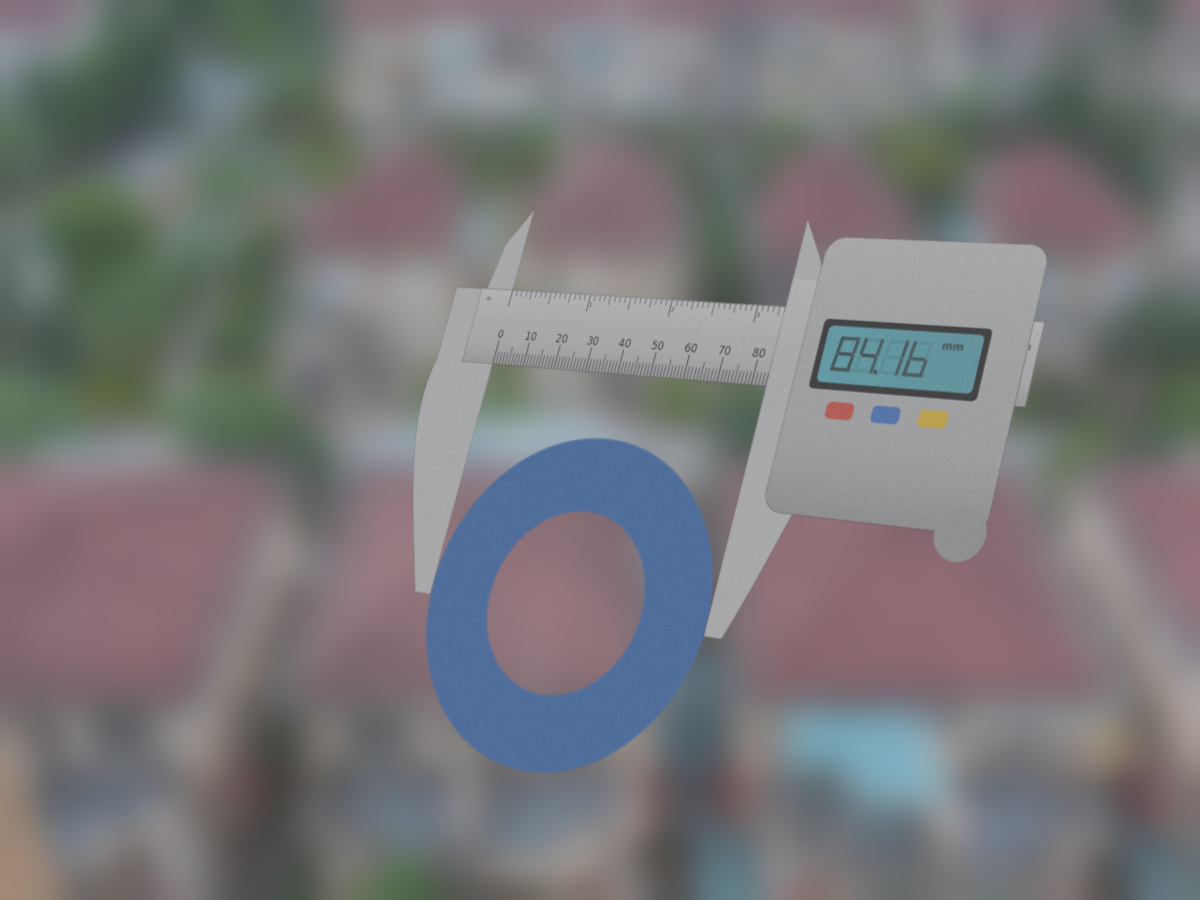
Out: 84.16
